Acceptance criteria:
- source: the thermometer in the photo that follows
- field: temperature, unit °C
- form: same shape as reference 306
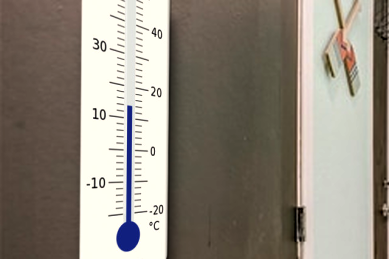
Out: 14
